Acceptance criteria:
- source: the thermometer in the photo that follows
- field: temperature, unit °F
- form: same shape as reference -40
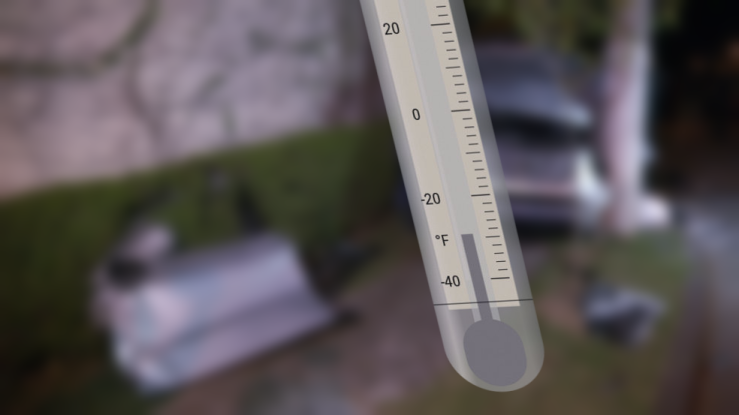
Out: -29
